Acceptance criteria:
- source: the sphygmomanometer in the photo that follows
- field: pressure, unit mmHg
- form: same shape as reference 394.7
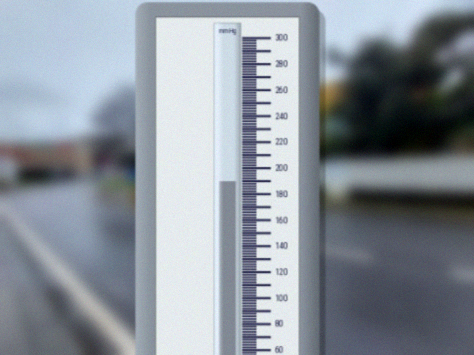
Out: 190
